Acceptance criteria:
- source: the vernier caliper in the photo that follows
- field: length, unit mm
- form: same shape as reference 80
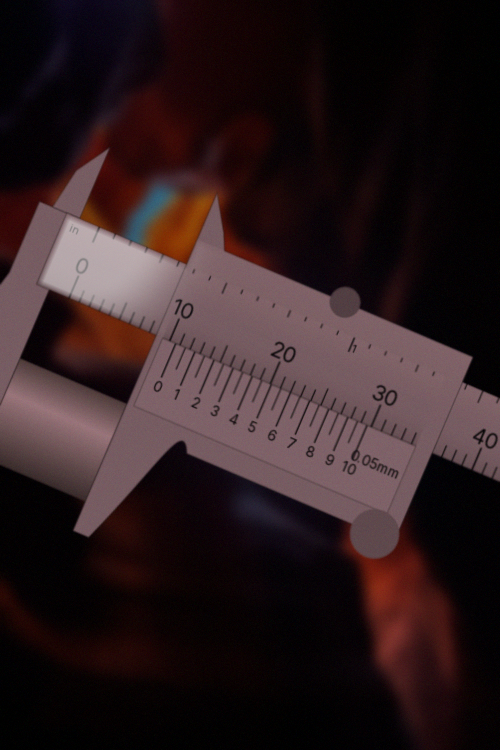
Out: 10.6
